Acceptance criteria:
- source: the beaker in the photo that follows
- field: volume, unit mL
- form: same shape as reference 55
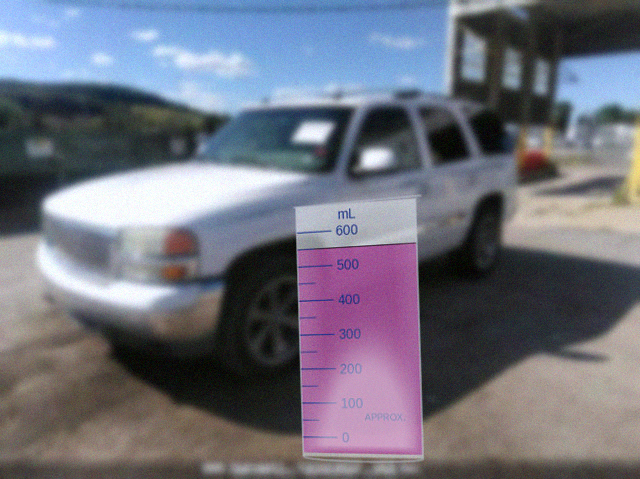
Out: 550
